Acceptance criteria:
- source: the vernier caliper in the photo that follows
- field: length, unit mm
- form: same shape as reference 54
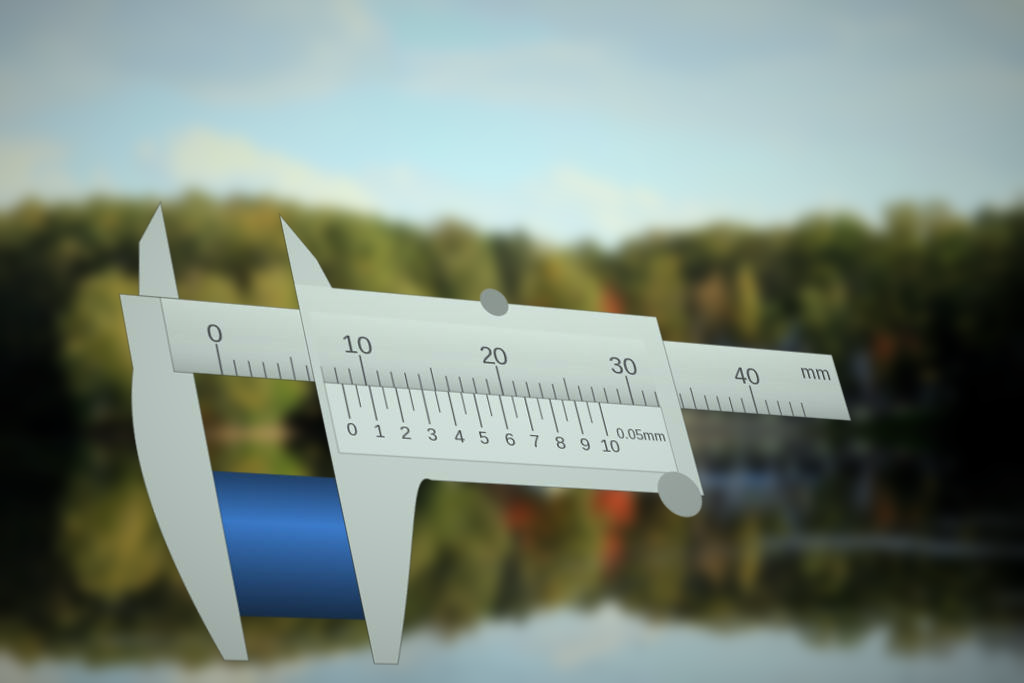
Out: 8.3
